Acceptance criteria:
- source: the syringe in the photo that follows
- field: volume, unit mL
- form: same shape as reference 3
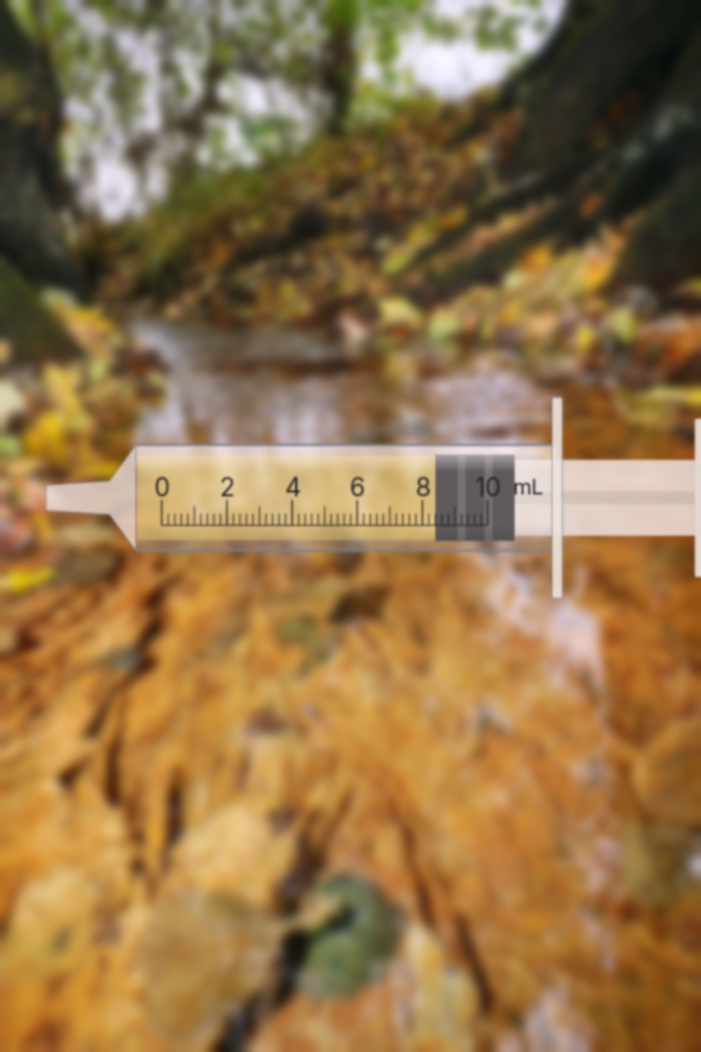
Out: 8.4
